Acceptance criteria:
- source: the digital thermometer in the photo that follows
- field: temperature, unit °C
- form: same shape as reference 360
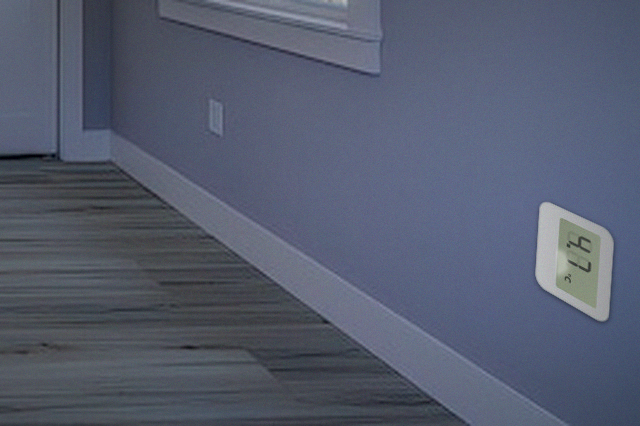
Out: 4.7
